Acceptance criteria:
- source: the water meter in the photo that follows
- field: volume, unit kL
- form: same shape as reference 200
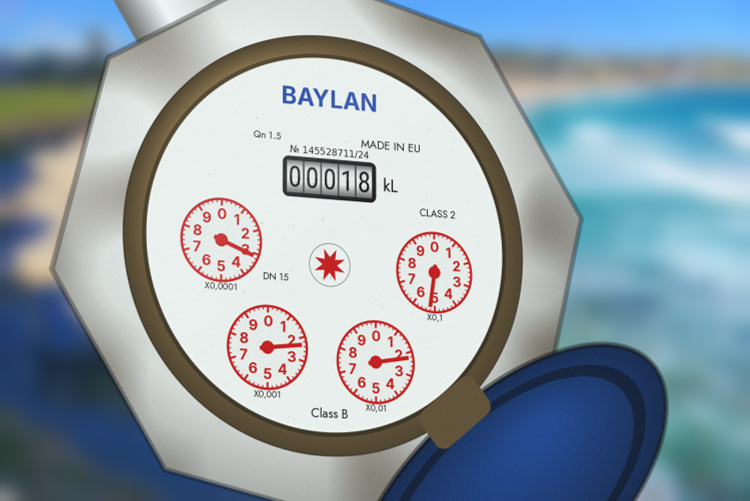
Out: 18.5223
